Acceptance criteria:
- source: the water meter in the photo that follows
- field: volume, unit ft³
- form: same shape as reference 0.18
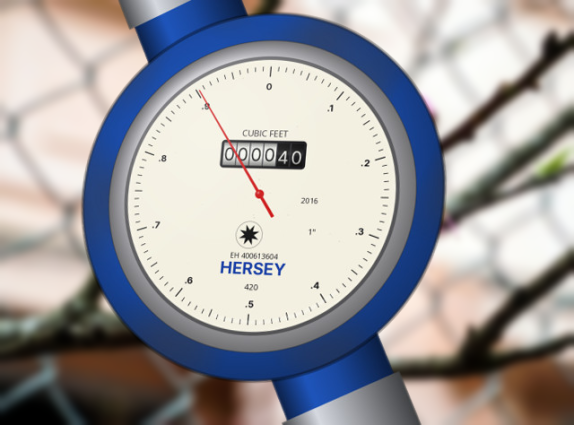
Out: 39.90
